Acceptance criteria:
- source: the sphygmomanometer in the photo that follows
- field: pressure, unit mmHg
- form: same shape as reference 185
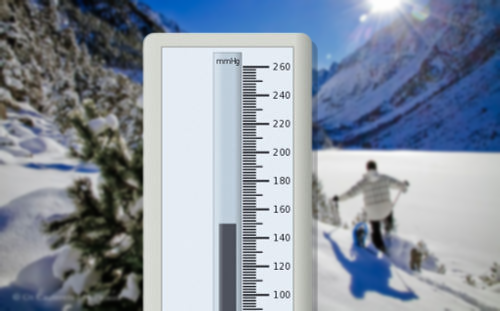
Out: 150
